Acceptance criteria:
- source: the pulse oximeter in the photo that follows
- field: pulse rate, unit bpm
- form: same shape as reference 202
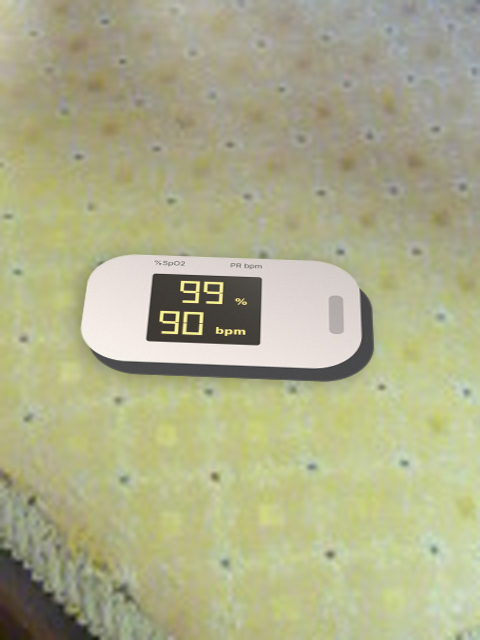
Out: 90
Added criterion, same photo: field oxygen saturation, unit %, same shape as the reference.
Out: 99
